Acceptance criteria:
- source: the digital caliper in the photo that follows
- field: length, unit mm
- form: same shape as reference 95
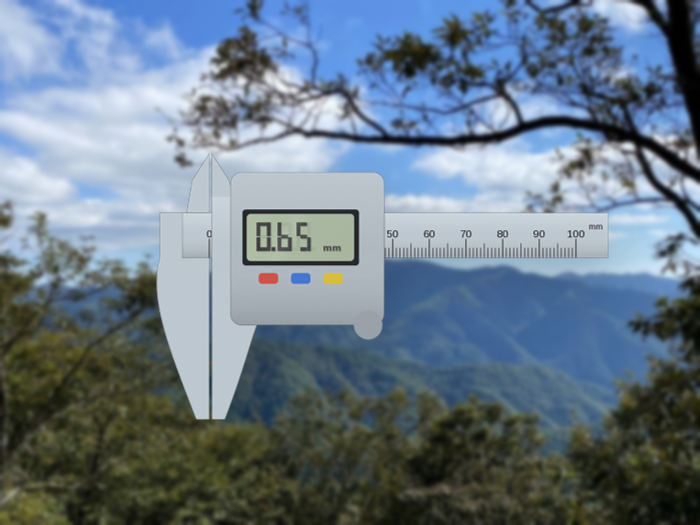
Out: 0.65
